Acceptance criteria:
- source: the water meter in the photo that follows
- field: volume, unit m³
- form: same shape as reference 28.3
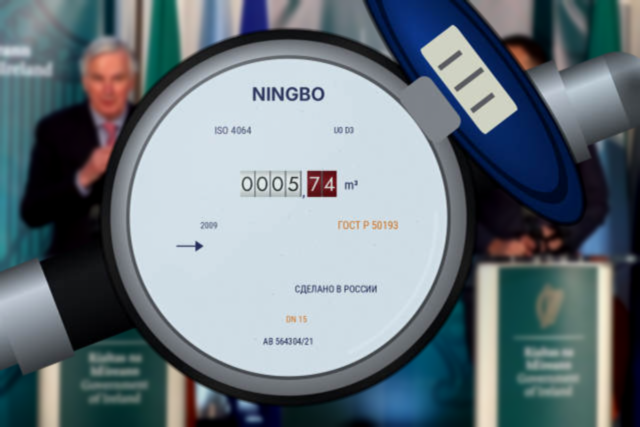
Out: 5.74
